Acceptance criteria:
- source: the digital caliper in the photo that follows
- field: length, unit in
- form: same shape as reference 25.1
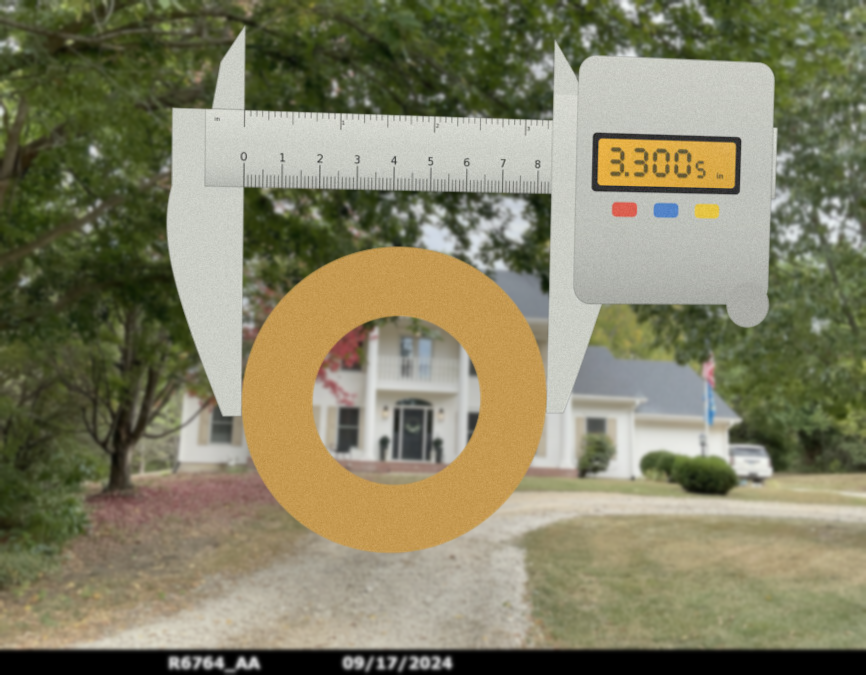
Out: 3.3005
